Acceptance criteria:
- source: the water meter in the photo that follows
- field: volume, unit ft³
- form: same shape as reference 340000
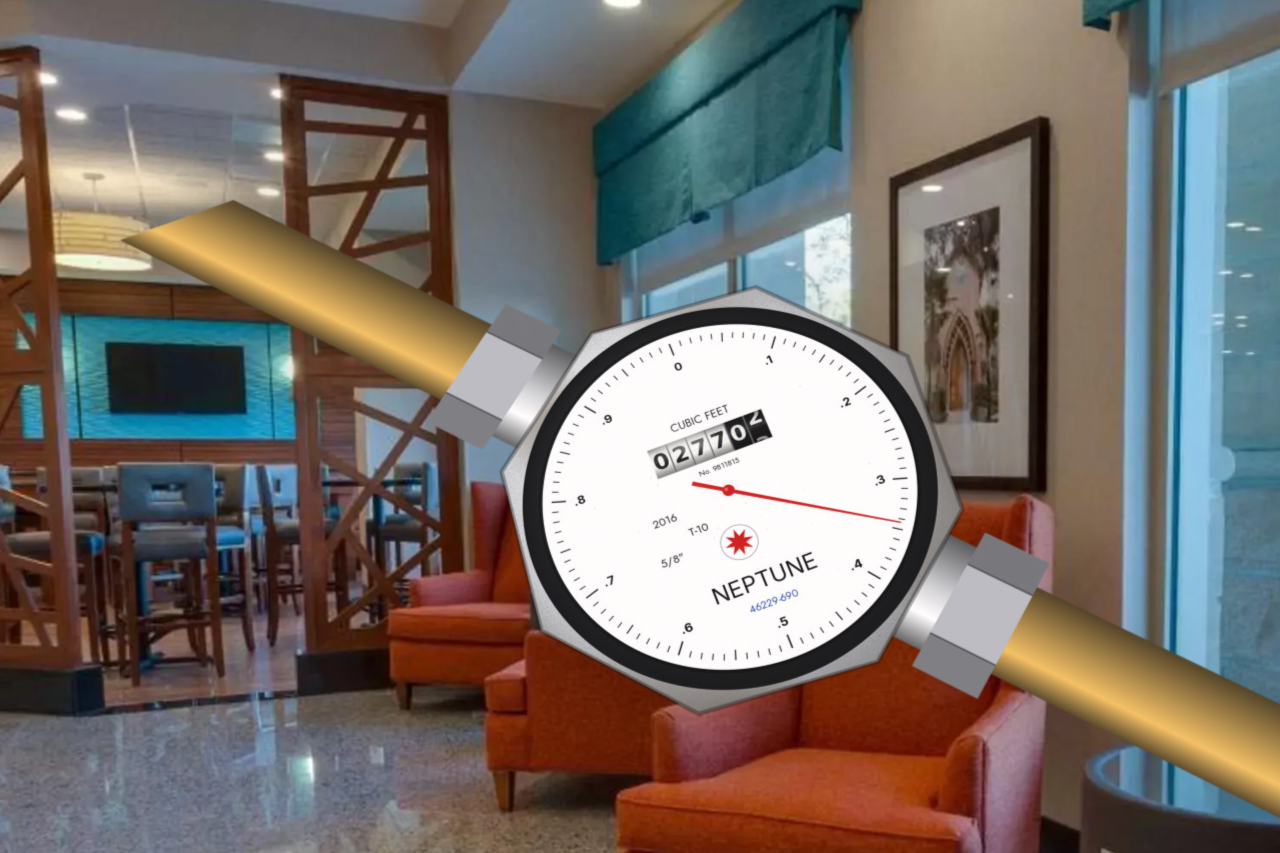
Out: 27702.34
